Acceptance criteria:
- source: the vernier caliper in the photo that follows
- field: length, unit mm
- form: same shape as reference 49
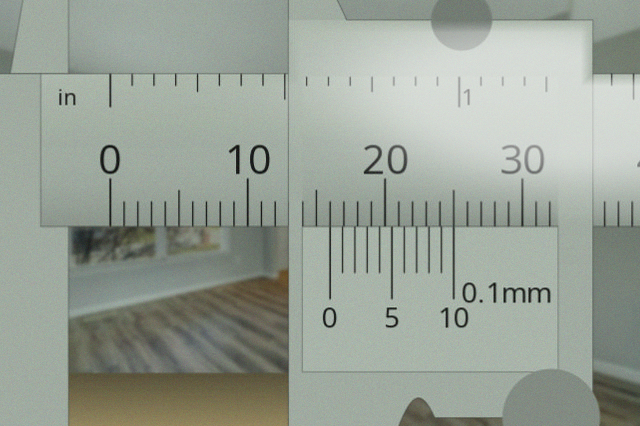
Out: 16.0
